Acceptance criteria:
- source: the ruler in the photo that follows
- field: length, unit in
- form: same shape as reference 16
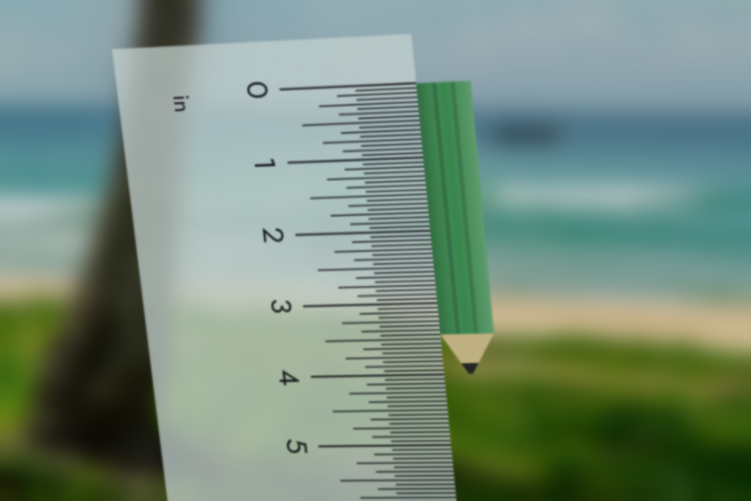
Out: 4
